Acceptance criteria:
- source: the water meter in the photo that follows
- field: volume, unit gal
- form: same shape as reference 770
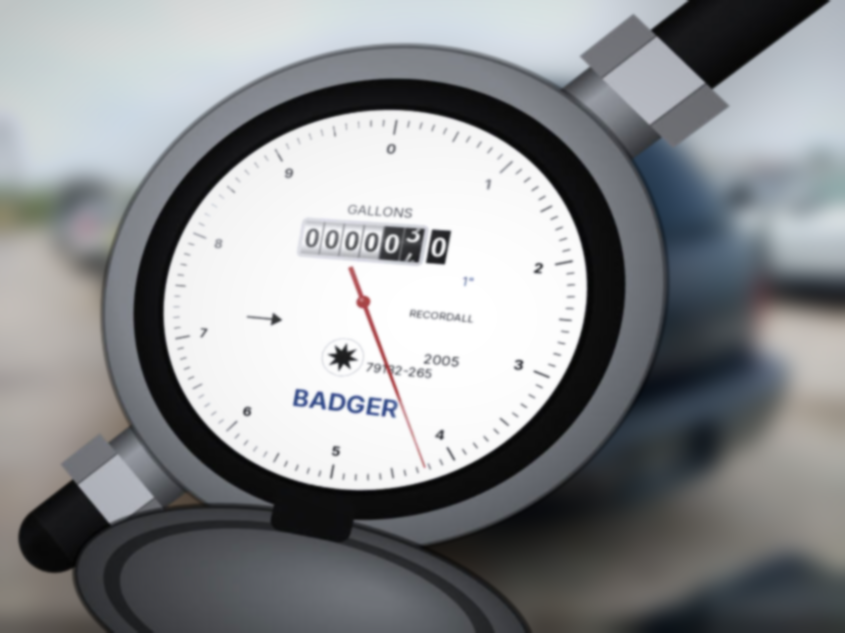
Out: 34.2
